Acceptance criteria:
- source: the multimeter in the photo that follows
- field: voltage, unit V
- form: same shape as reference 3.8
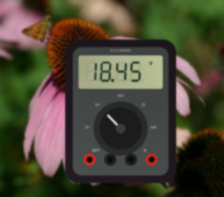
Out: 18.45
